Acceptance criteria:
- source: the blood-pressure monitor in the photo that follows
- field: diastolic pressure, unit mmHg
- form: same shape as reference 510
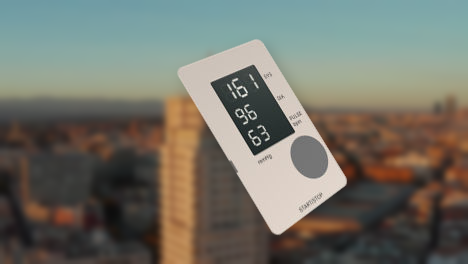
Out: 96
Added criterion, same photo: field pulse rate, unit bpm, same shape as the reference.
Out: 63
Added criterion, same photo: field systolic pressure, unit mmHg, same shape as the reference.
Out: 161
